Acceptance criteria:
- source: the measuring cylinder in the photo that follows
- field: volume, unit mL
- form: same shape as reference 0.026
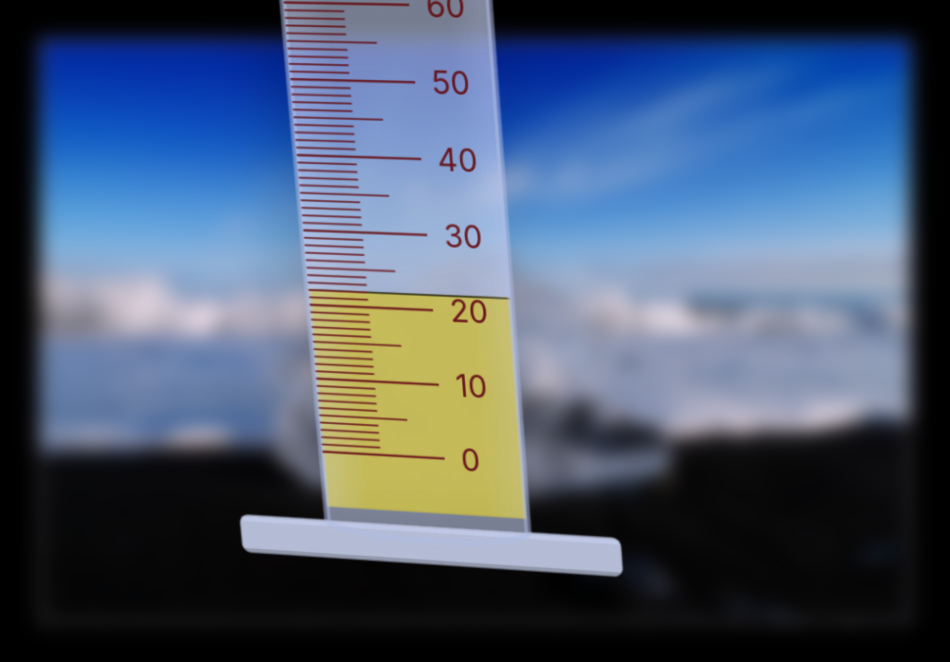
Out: 22
